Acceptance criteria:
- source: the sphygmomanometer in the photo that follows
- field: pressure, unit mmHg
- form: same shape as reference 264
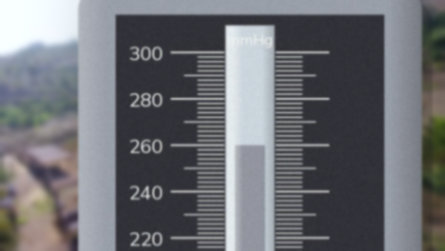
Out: 260
